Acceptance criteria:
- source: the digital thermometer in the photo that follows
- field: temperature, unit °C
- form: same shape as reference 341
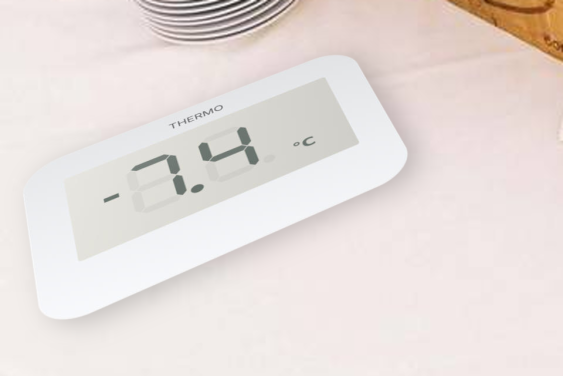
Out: -7.4
